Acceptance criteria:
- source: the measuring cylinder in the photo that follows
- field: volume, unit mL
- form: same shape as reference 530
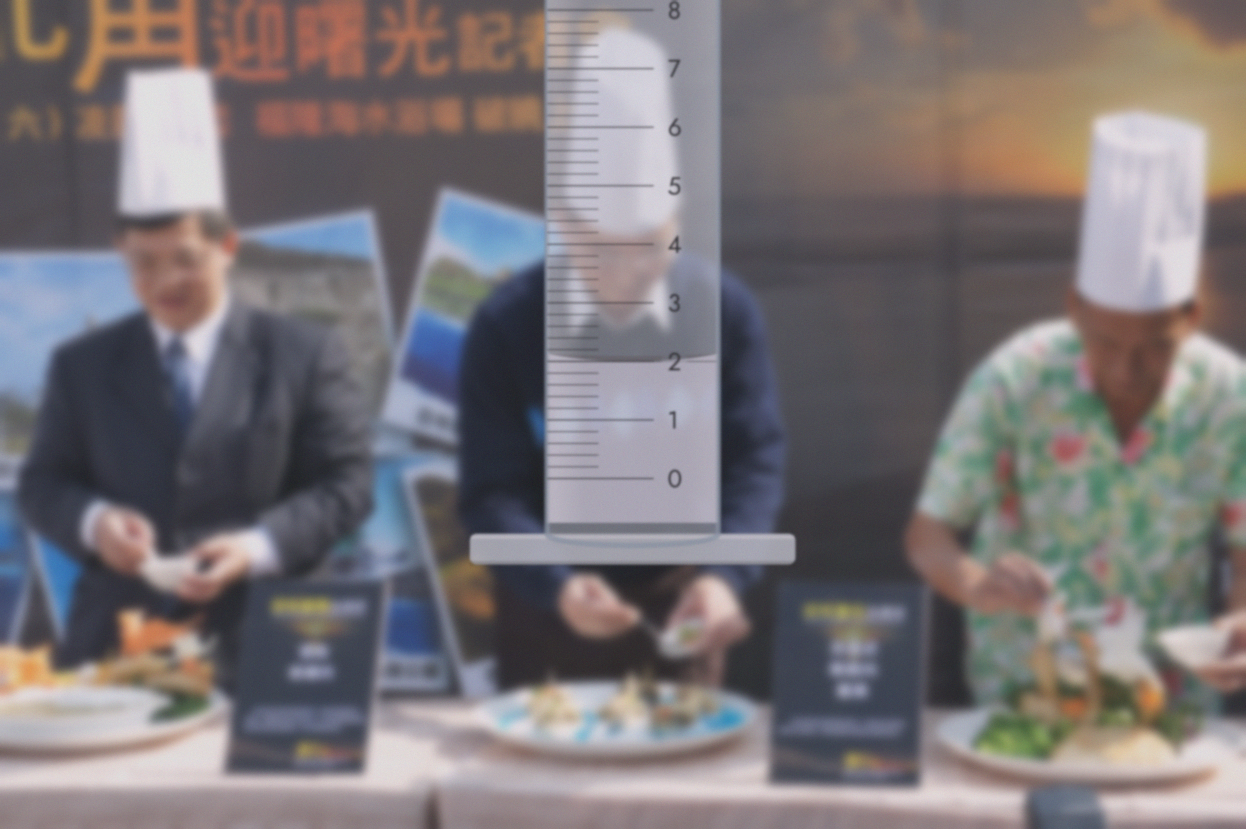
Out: 2
